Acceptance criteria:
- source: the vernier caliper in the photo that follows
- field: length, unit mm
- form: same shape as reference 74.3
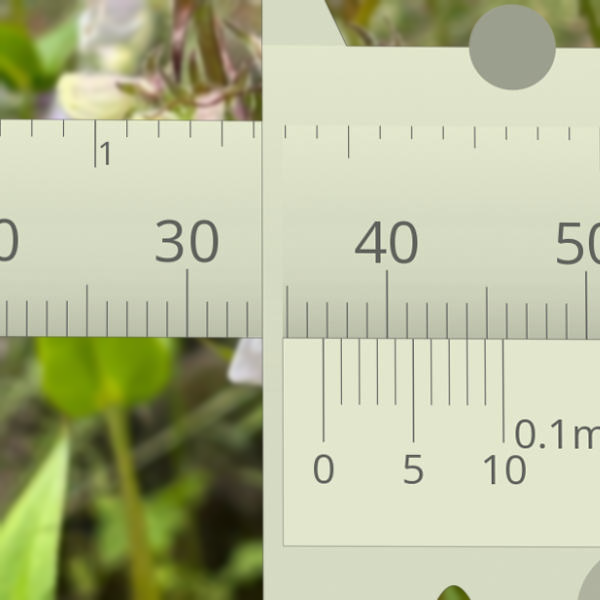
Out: 36.8
